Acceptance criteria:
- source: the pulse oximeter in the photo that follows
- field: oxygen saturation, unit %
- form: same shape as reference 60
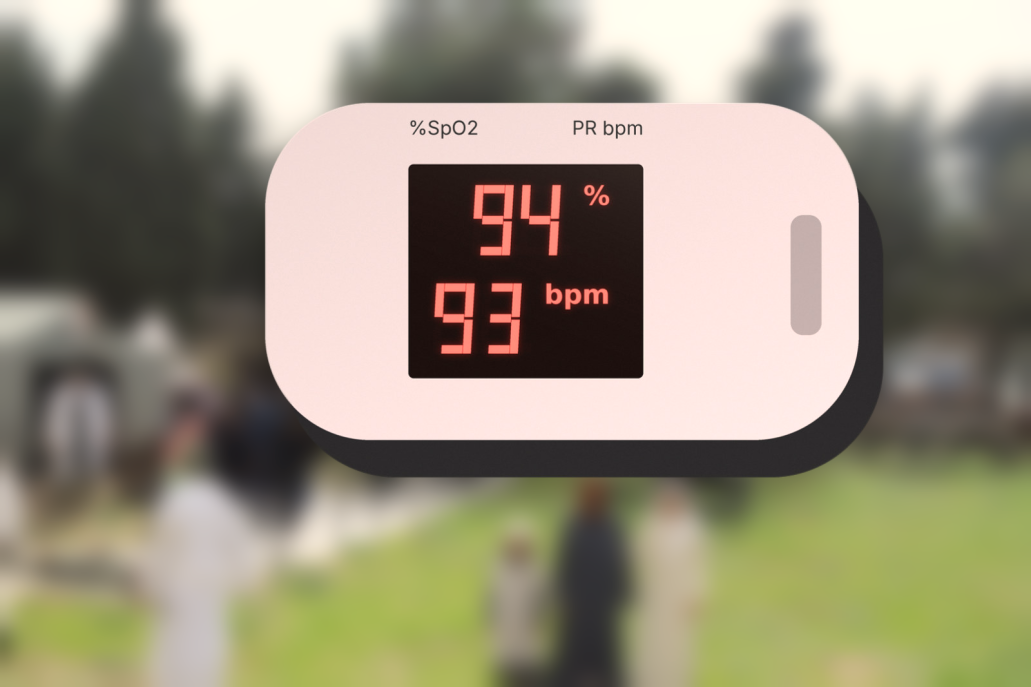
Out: 94
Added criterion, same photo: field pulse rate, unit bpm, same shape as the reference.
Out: 93
